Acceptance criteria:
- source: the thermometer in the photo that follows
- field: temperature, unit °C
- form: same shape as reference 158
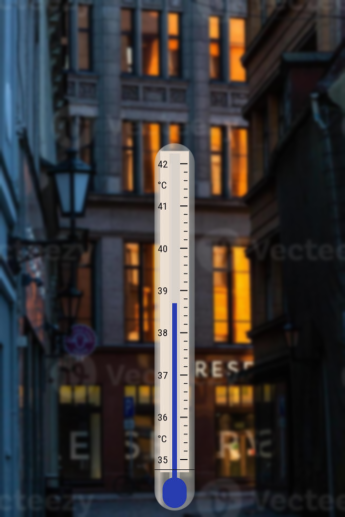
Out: 38.7
